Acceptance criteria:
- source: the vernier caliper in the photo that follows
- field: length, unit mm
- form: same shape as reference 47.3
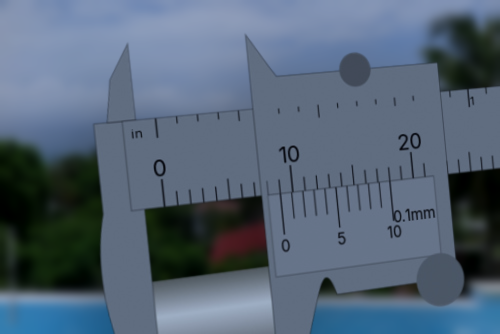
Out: 9.0
